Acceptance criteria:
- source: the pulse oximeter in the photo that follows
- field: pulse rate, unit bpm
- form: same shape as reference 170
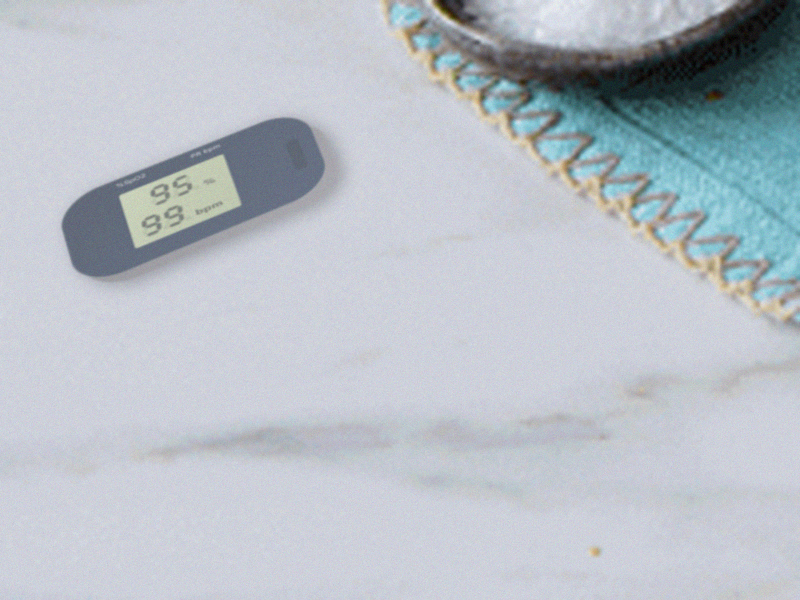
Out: 99
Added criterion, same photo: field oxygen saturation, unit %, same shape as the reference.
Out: 95
